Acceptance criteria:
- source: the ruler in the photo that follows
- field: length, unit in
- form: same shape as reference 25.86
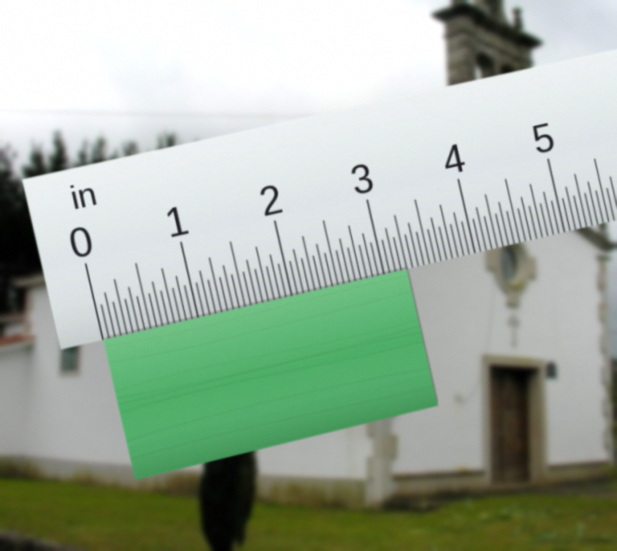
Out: 3.25
